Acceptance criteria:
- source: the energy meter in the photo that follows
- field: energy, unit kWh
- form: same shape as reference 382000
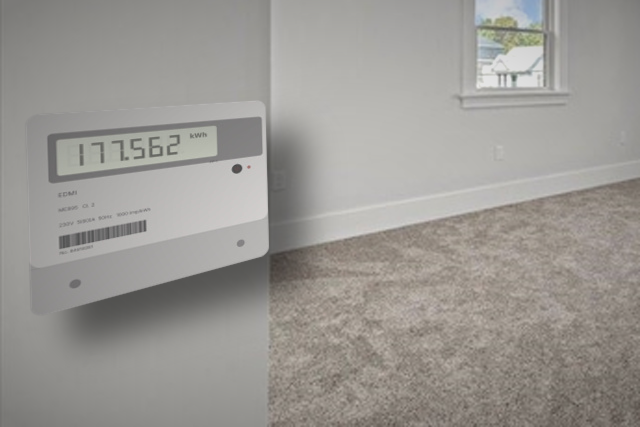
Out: 177.562
